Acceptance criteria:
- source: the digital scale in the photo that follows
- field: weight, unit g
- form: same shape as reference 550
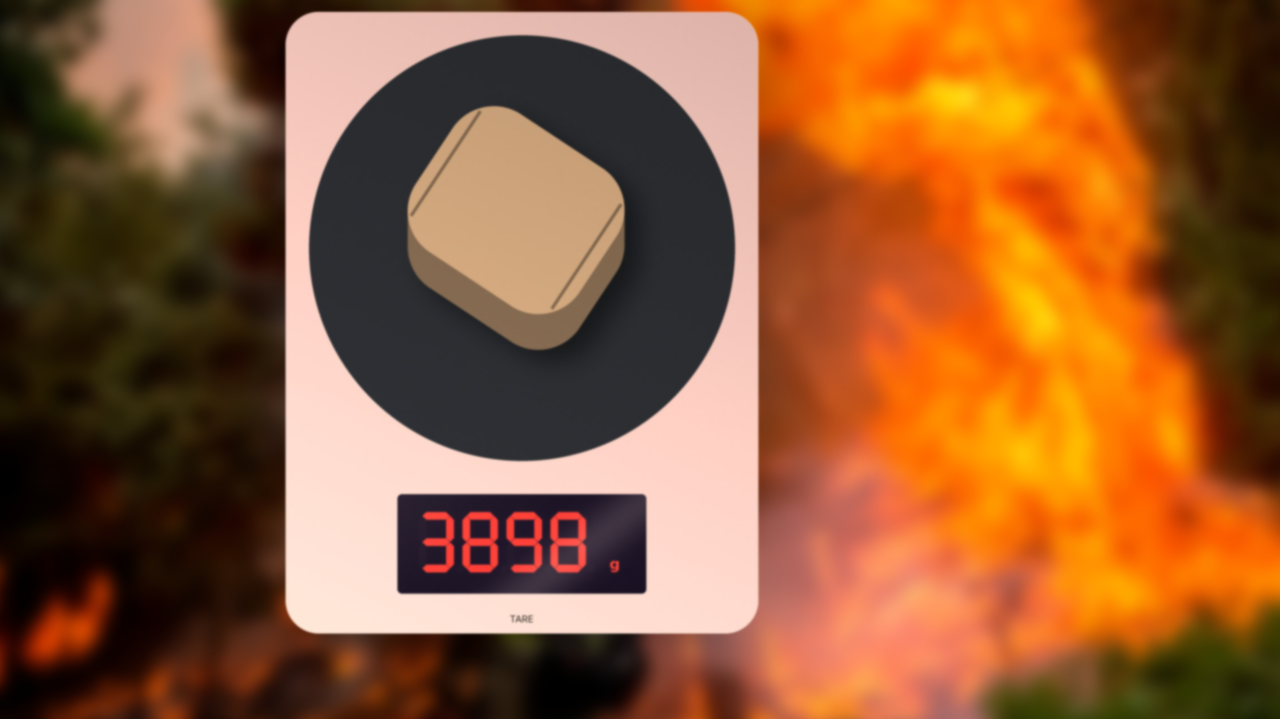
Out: 3898
